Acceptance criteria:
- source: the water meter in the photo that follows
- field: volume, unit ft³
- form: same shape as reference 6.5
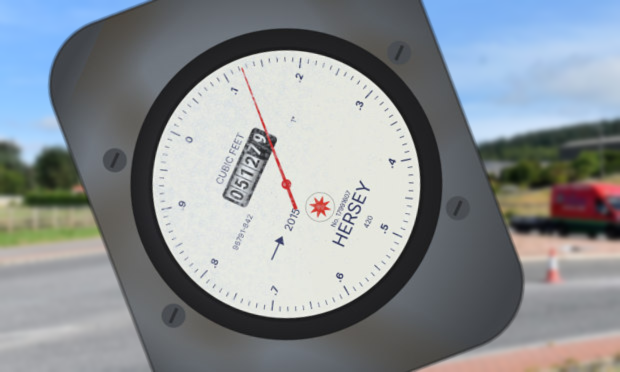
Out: 51279.12
